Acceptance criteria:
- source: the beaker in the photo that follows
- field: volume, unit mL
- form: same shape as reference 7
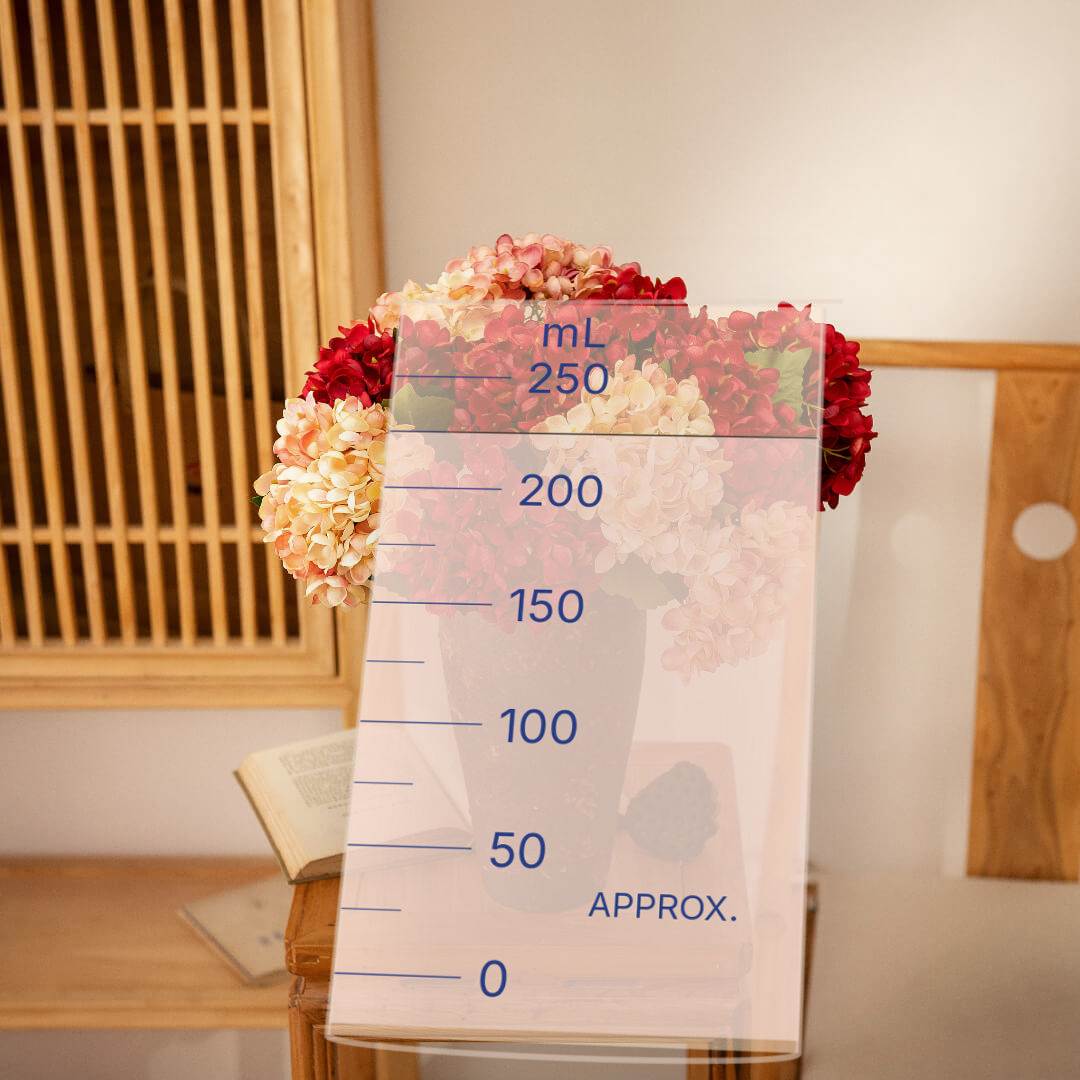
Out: 225
